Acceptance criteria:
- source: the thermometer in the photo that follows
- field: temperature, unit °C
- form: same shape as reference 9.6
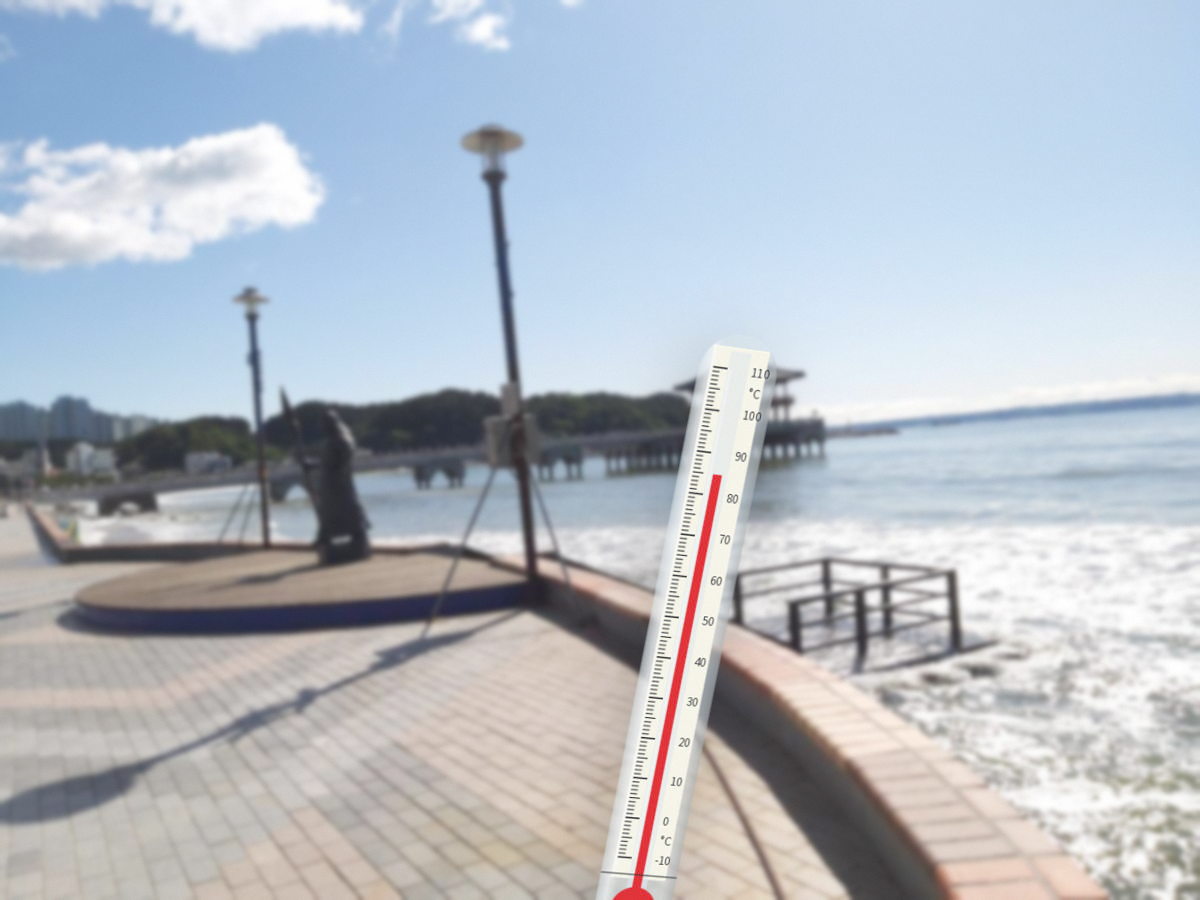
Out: 85
